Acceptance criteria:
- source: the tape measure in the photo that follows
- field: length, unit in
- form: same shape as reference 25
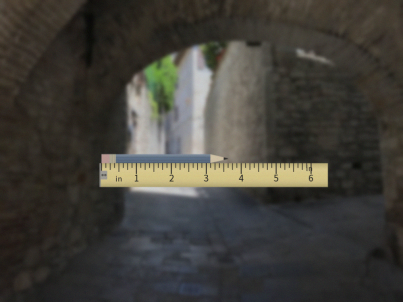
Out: 3.625
